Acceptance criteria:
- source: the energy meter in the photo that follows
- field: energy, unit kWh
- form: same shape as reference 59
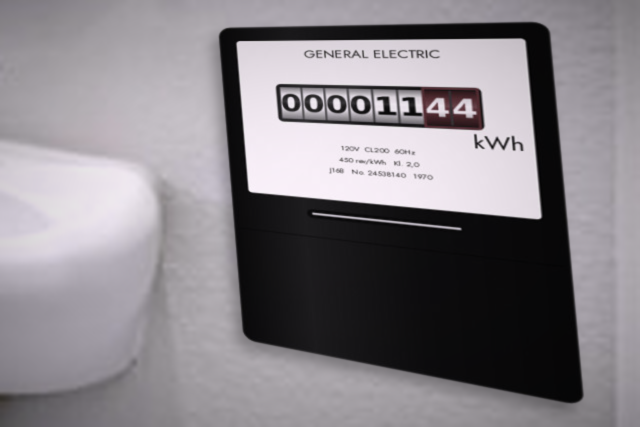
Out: 11.44
